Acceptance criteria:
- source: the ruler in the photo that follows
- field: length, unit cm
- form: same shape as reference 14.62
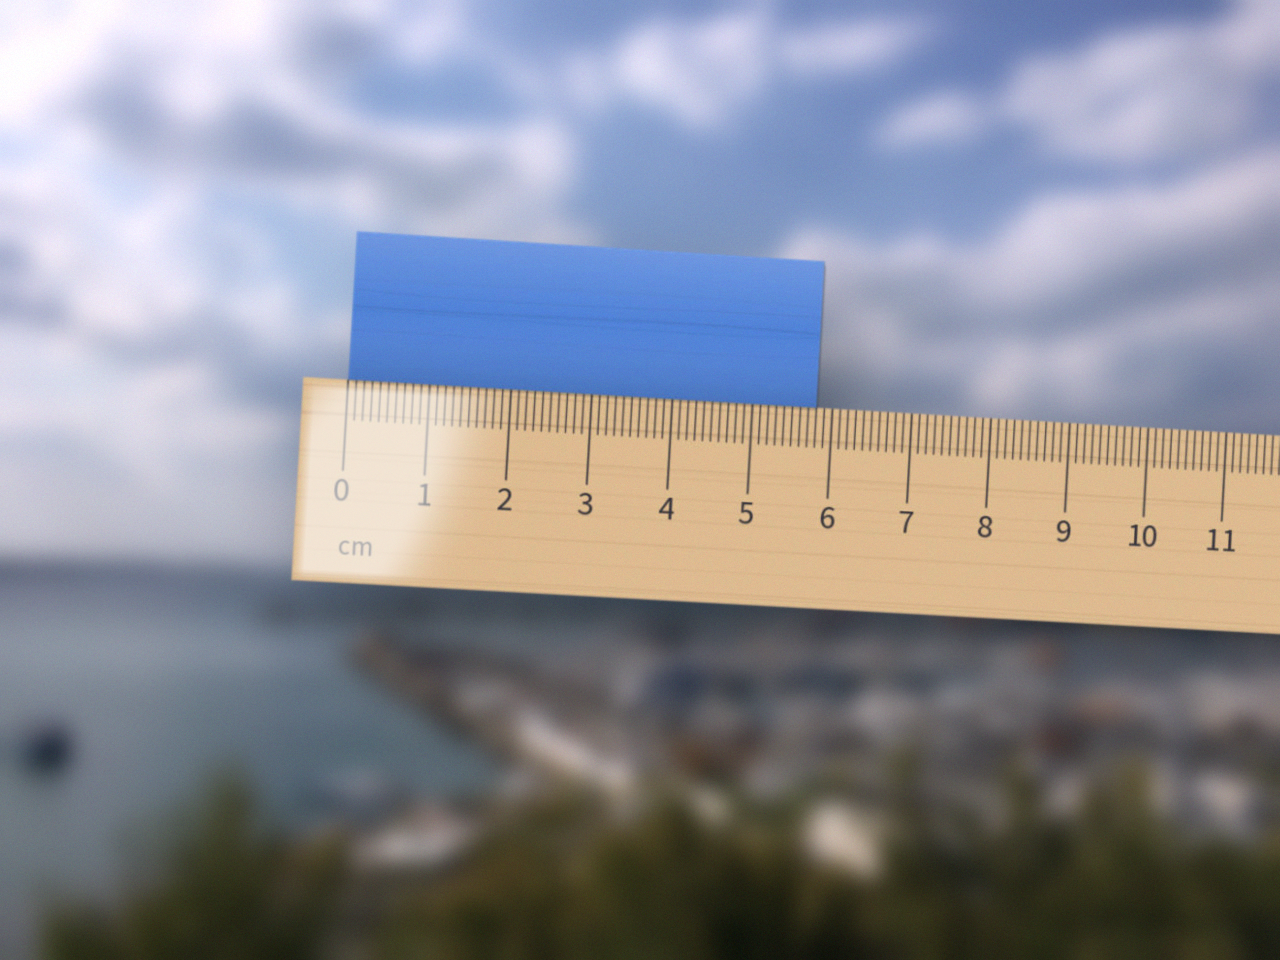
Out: 5.8
